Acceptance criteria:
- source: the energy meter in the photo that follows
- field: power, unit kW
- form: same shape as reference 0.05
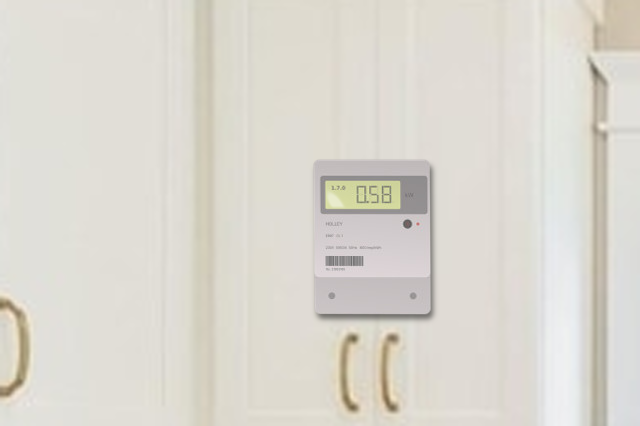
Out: 0.58
